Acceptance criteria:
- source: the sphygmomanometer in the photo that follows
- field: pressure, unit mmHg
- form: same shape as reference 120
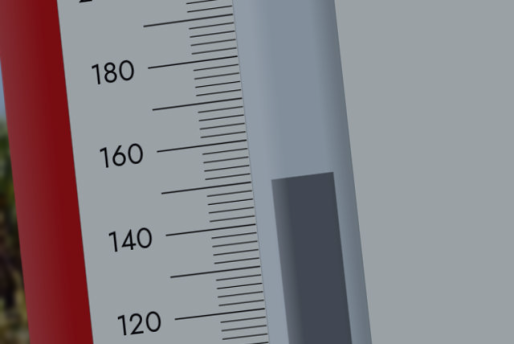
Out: 150
